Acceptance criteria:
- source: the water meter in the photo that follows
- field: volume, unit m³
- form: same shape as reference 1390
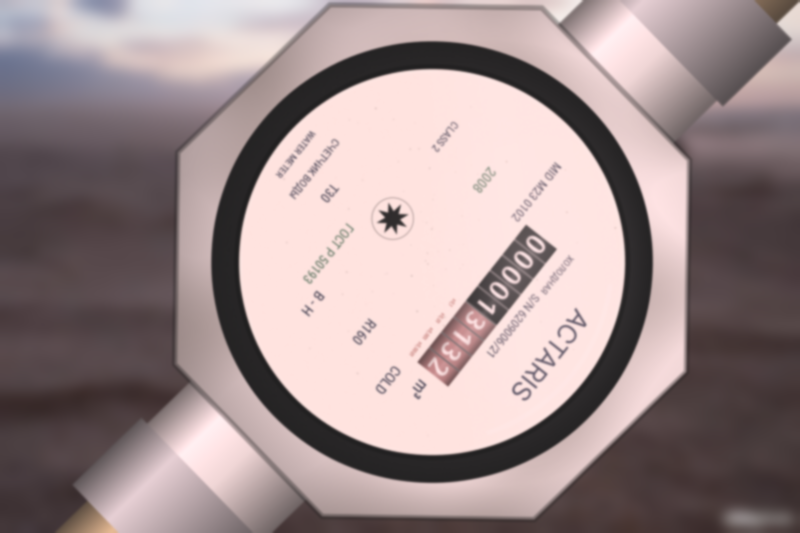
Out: 1.3132
